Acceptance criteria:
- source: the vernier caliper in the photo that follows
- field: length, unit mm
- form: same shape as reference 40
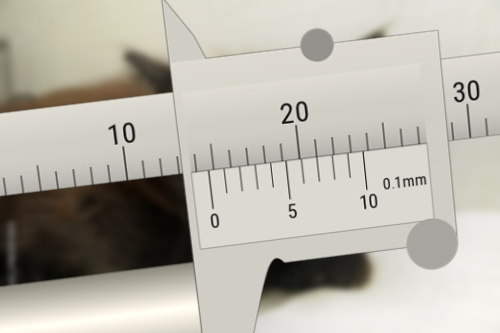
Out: 14.7
